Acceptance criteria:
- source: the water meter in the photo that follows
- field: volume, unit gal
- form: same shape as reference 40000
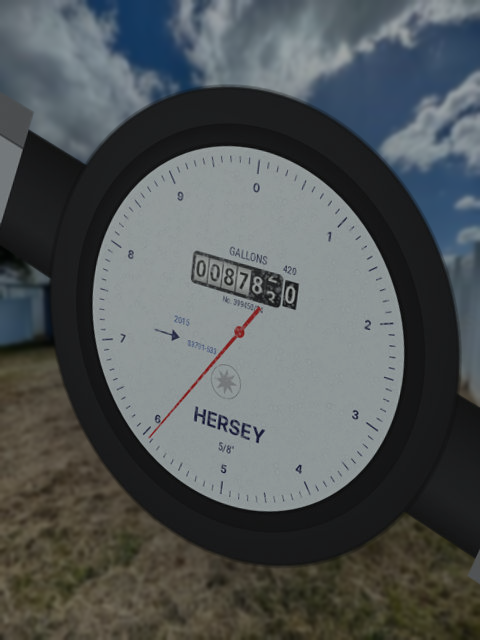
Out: 87825.9
